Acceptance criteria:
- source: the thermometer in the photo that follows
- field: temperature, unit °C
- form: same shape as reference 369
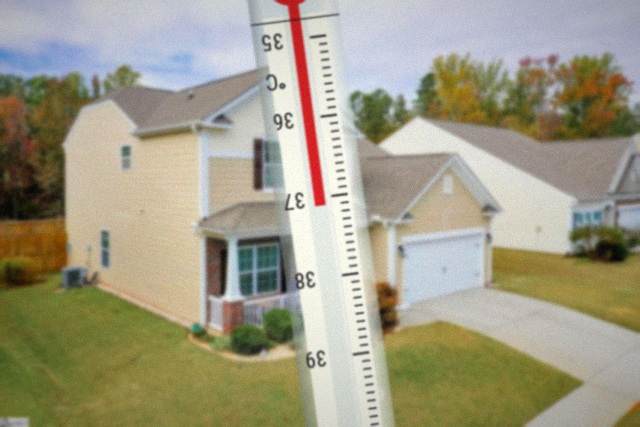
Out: 37.1
